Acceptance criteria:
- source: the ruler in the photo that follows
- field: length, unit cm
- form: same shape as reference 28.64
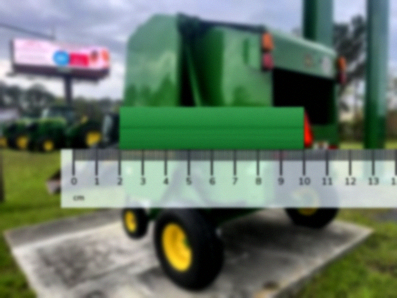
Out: 8
